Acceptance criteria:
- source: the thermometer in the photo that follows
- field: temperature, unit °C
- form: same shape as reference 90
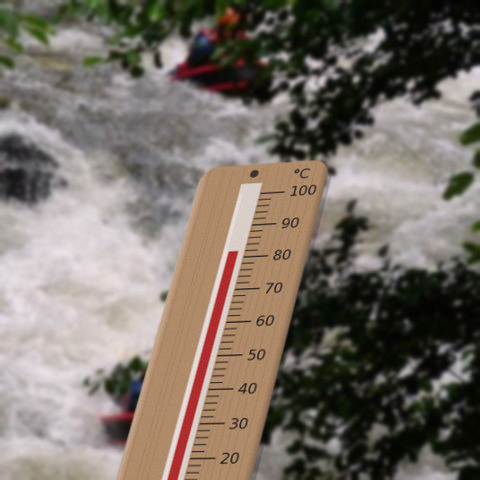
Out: 82
